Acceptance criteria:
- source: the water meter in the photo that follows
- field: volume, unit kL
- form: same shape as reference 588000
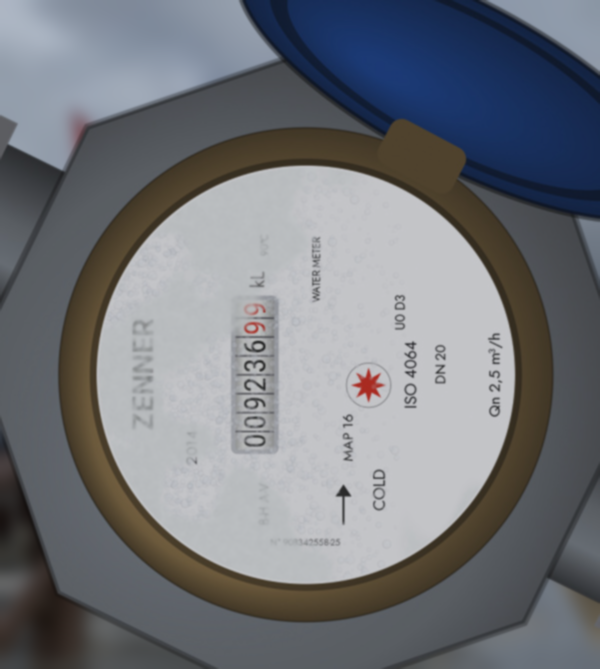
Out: 9236.99
